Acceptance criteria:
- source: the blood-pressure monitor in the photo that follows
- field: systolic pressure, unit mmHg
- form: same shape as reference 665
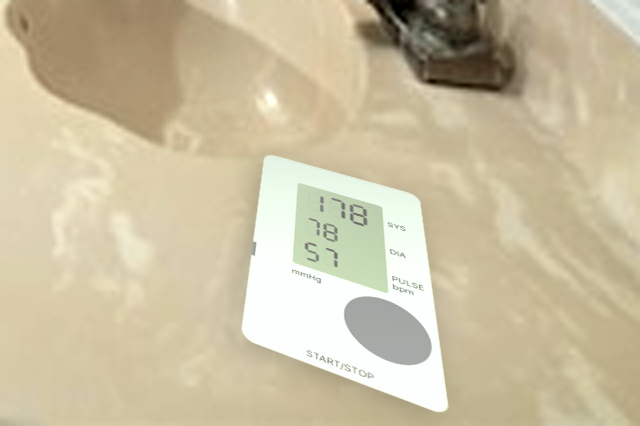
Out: 178
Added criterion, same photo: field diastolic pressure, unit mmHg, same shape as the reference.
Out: 78
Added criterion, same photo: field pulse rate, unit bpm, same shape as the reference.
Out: 57
